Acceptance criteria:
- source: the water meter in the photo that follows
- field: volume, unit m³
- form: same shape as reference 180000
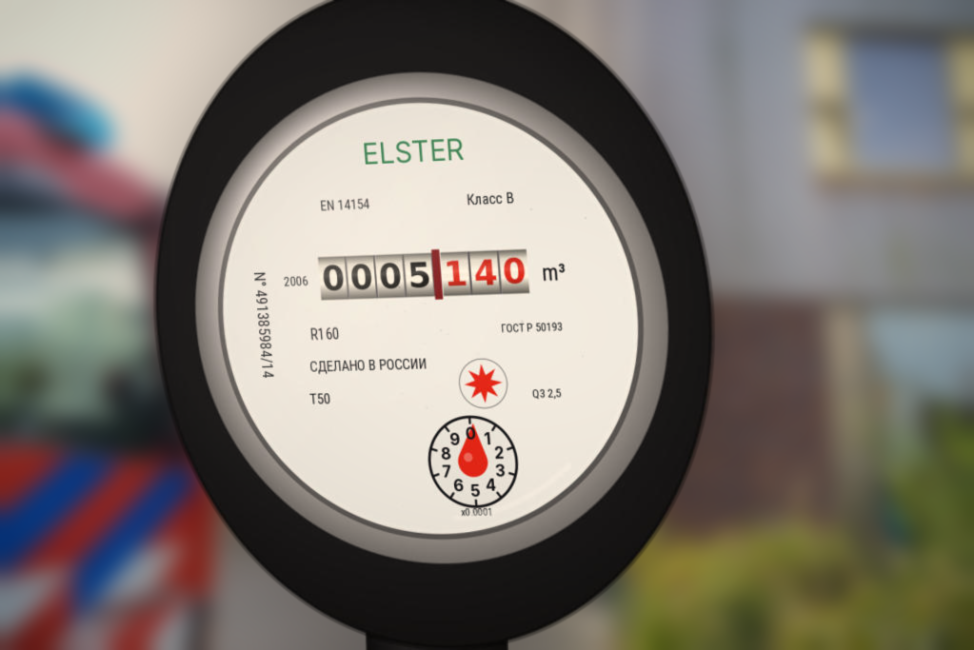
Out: 5.1400
